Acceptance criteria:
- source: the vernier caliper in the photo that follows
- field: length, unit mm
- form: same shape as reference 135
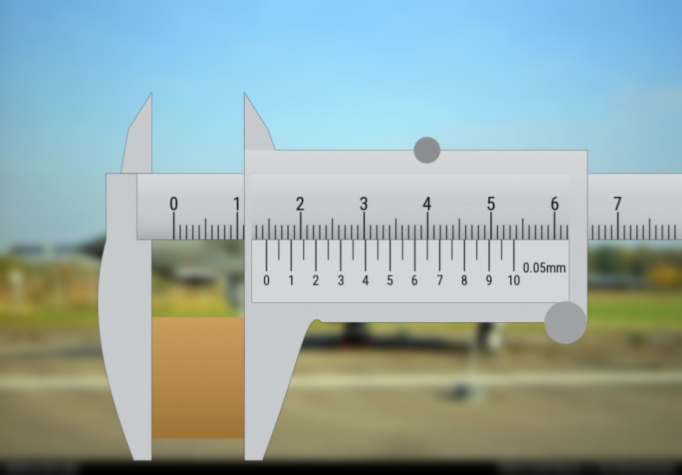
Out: 14.6
